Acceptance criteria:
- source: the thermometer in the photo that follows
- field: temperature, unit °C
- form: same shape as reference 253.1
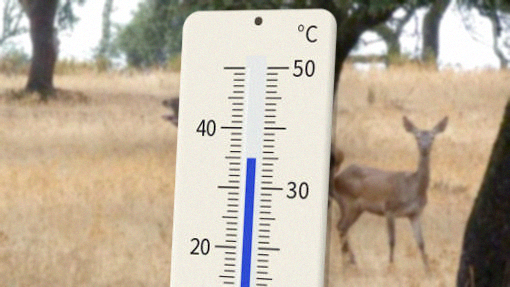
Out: 35
